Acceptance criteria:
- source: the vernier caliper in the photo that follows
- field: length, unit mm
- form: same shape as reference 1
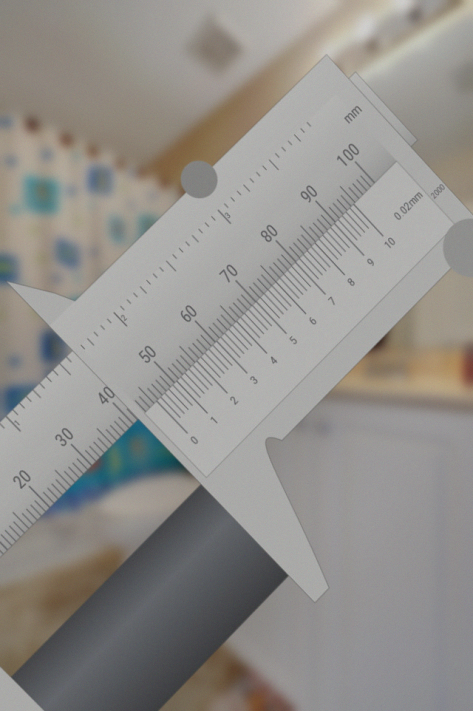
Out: 45.6
